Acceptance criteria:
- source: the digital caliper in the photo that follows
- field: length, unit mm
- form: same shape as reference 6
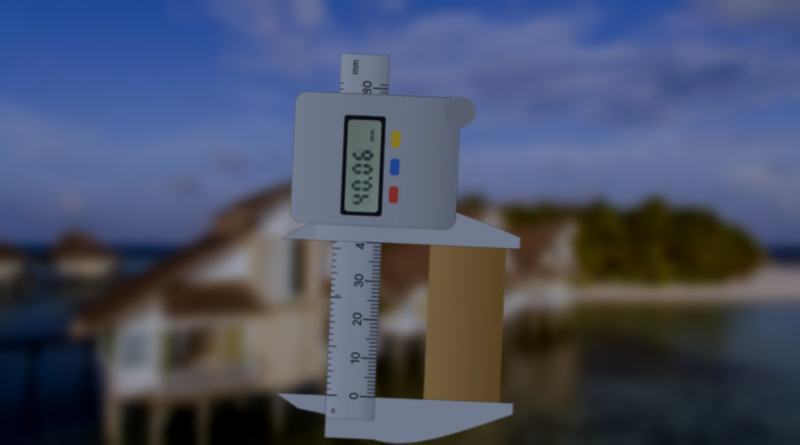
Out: 40.06
